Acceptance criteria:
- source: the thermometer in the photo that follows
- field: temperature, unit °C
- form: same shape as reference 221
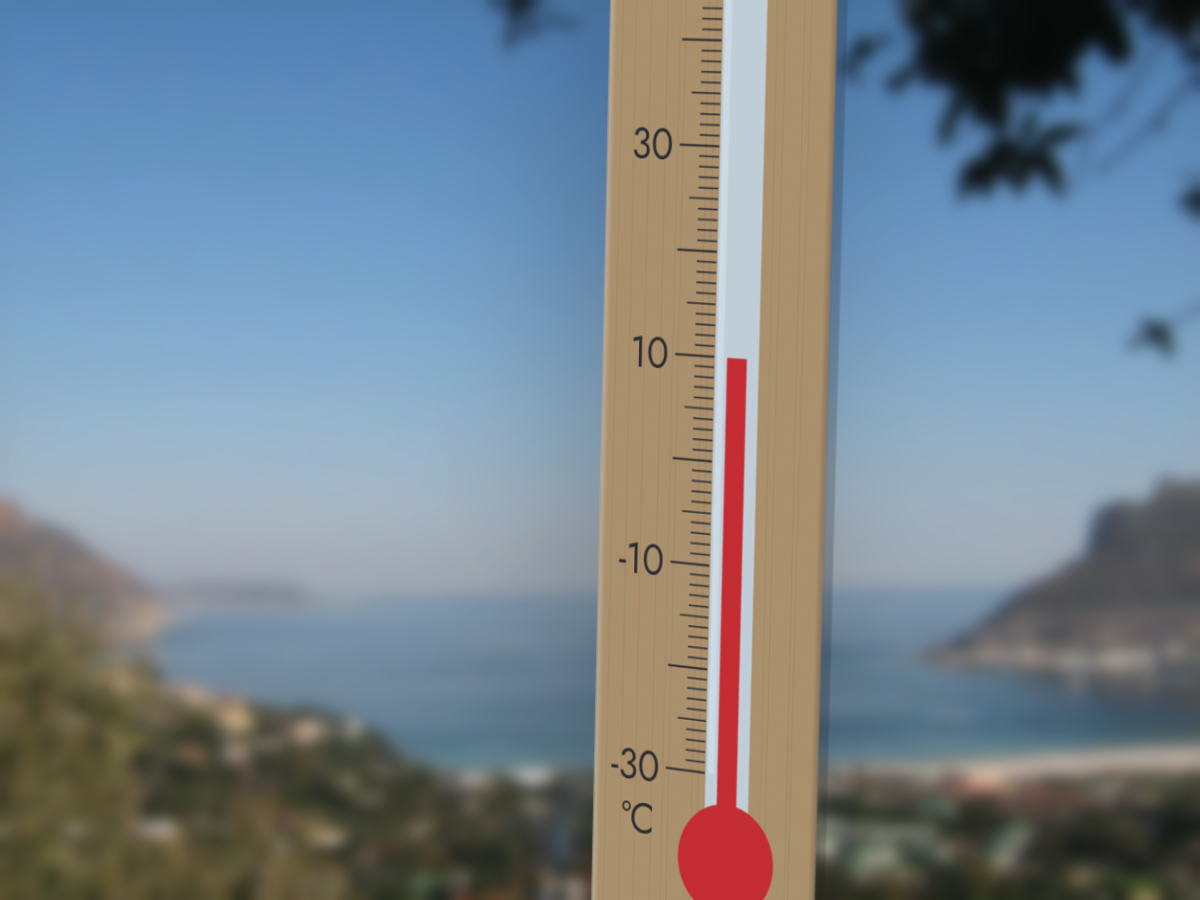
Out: 10
